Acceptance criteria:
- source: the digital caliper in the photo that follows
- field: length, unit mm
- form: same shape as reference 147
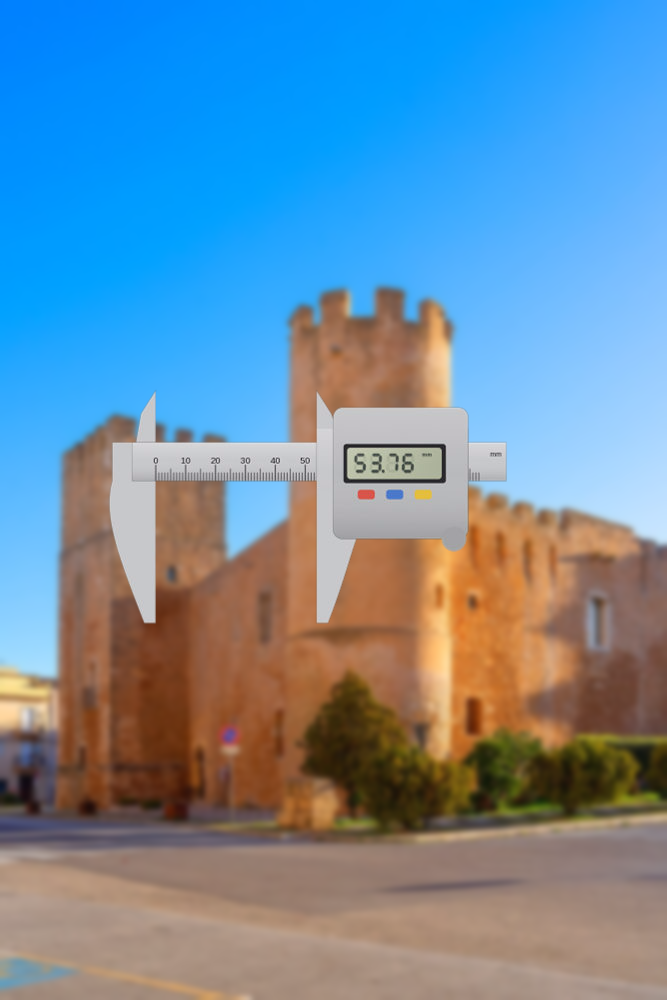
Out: 53.76
